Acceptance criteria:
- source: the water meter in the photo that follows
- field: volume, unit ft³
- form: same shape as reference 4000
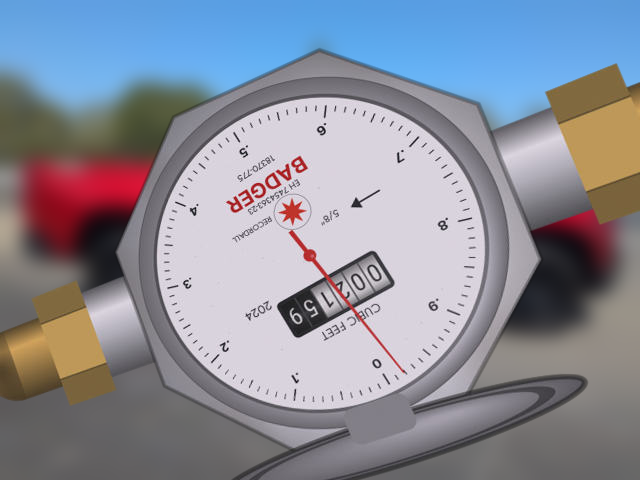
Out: 2158.98
